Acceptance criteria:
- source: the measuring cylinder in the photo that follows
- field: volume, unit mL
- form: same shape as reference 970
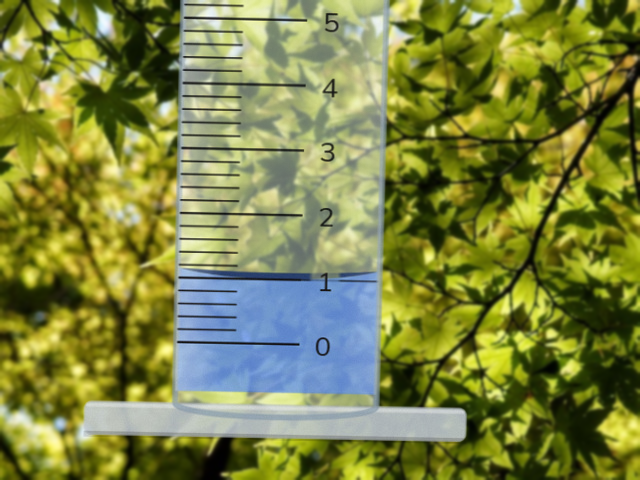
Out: 1
